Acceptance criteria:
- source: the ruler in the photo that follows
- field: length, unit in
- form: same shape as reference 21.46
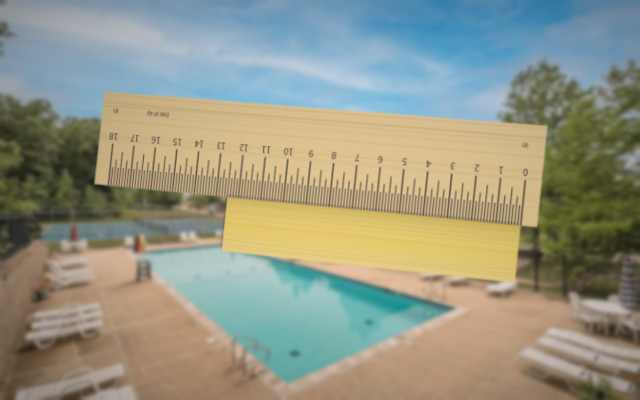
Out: 12.5
